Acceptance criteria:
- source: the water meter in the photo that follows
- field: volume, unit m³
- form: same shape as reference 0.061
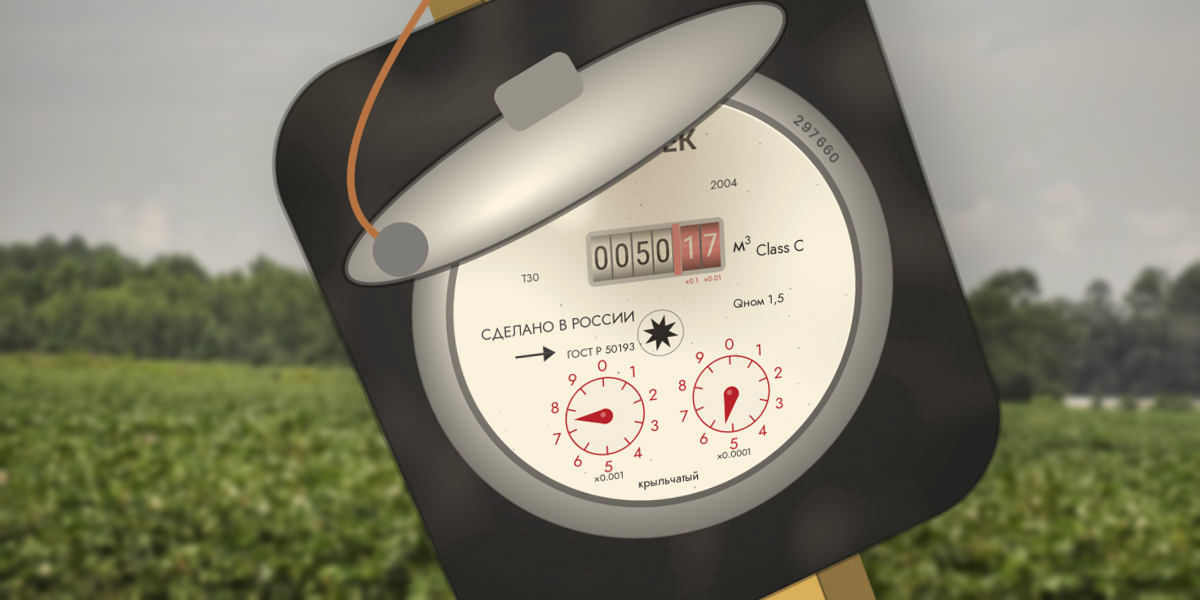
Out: 50.1775
